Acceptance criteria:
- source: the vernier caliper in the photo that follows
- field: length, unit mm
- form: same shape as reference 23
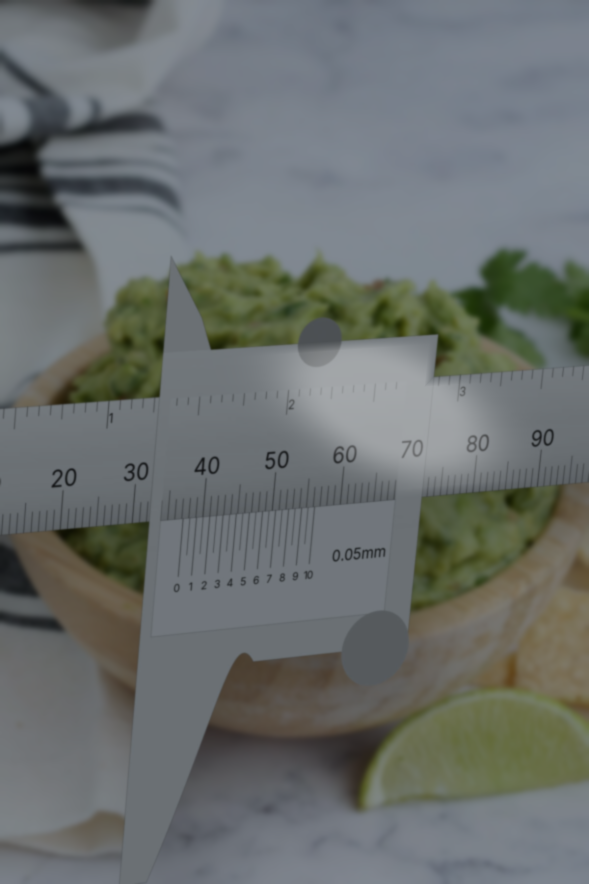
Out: 37.2
